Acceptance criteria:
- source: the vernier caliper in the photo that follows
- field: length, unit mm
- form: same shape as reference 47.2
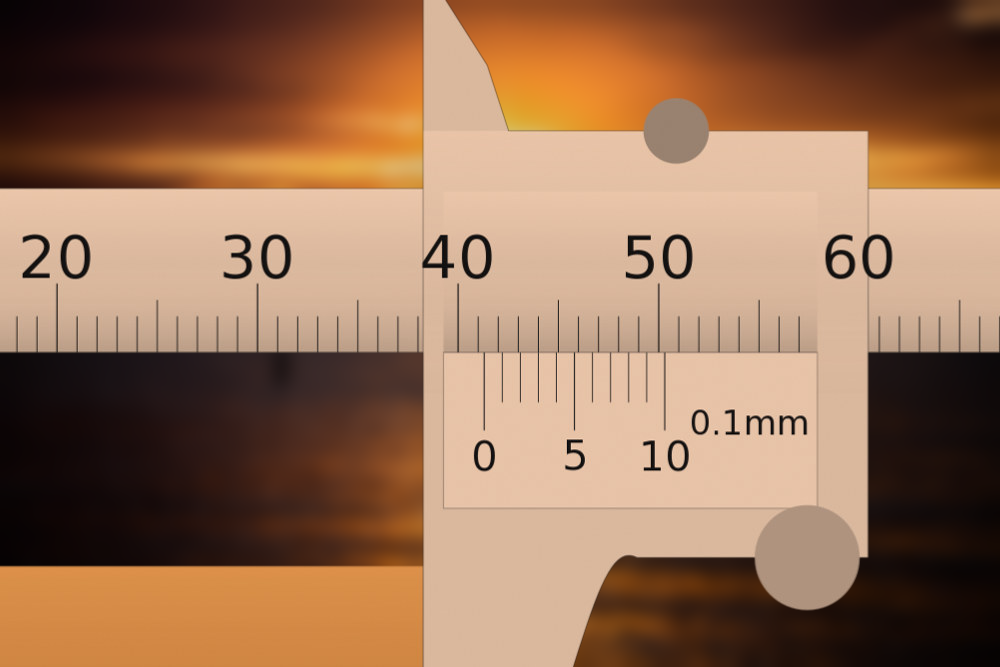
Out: 41.3
